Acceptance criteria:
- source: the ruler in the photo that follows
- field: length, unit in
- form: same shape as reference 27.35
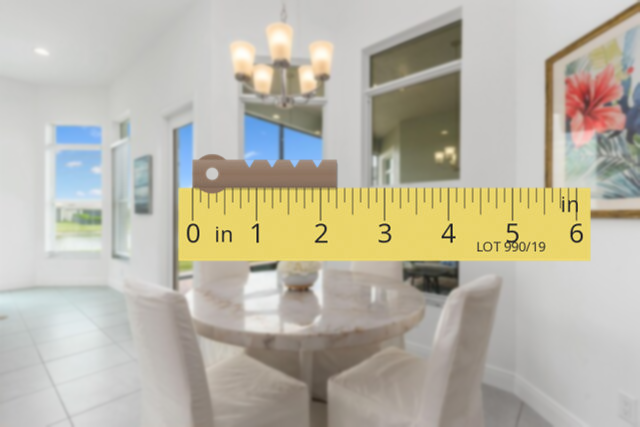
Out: 2.25
